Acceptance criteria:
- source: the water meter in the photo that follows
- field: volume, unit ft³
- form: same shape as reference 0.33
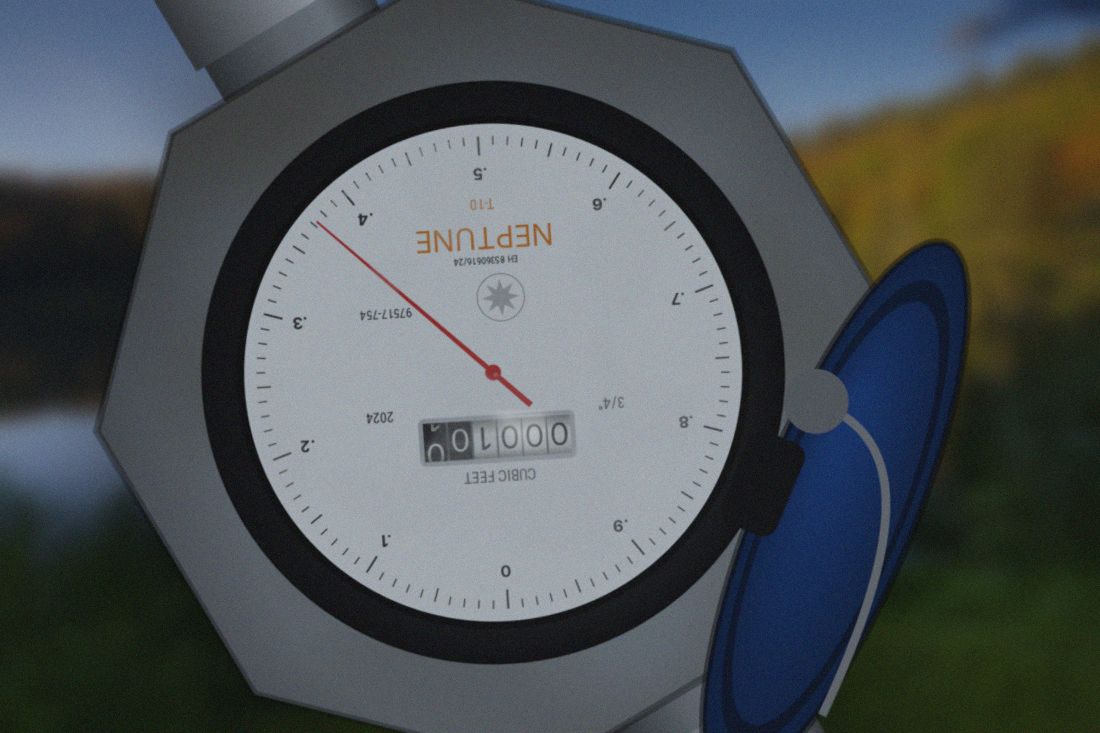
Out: 100.37
